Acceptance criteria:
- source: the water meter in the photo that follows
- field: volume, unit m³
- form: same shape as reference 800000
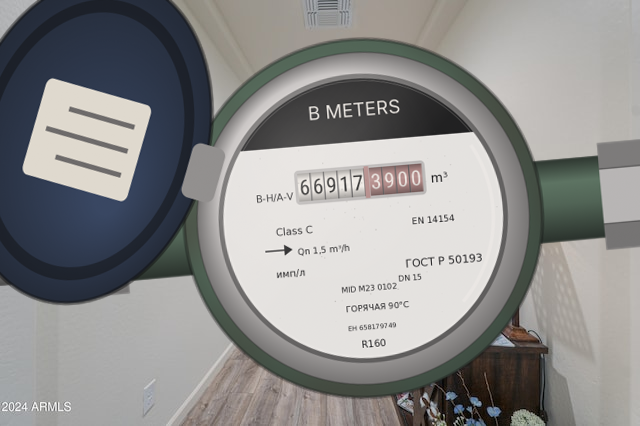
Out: 66917.3900
